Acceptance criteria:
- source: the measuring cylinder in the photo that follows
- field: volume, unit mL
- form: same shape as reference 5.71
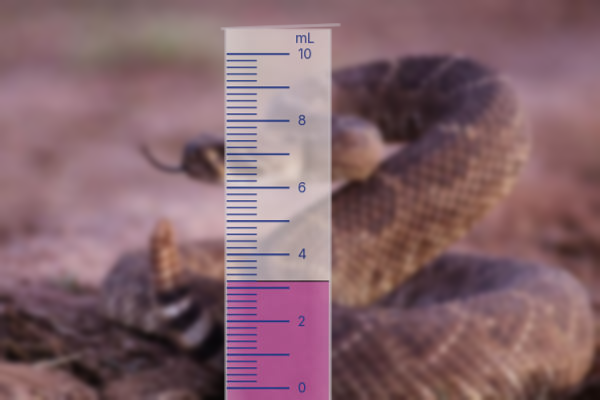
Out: 3.2
